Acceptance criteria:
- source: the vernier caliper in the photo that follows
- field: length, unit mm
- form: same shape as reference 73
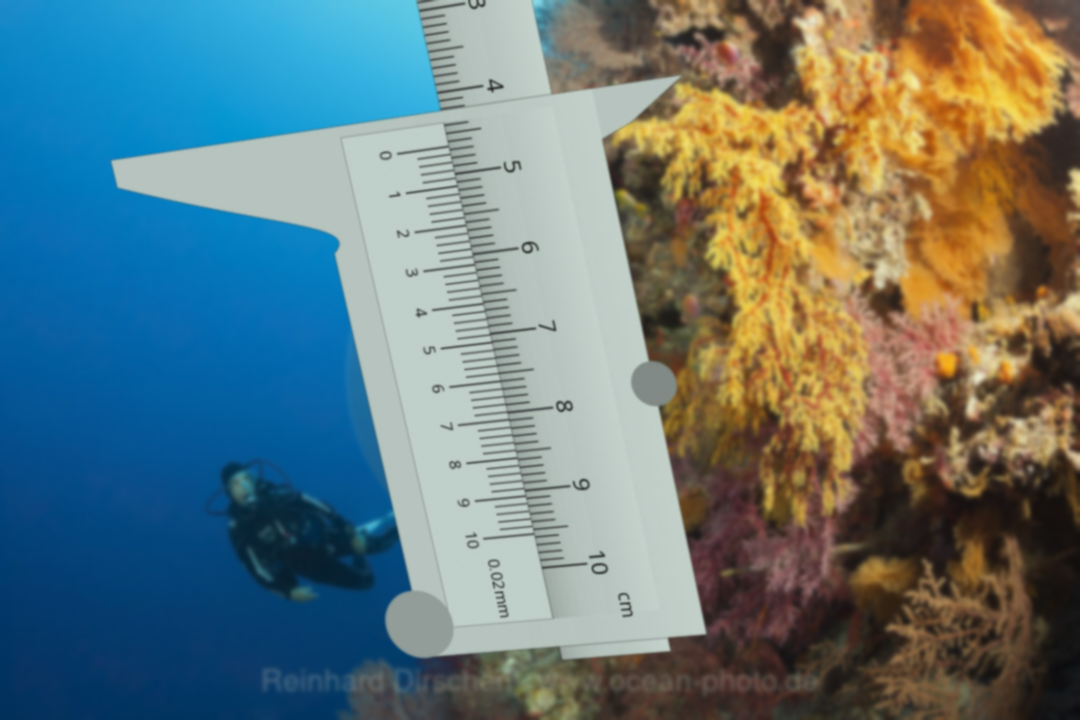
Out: 46.6
